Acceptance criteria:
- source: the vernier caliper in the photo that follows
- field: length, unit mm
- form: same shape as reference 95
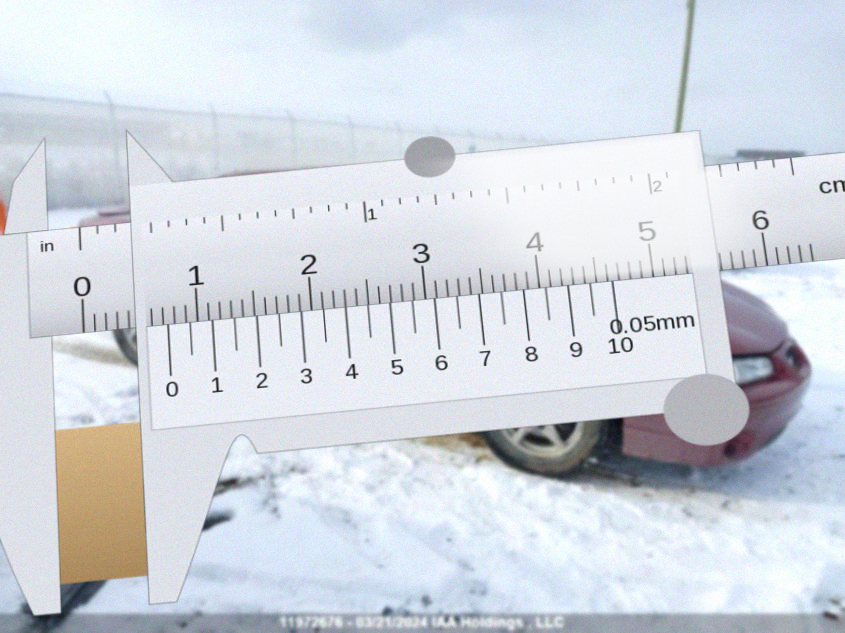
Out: 7.4
